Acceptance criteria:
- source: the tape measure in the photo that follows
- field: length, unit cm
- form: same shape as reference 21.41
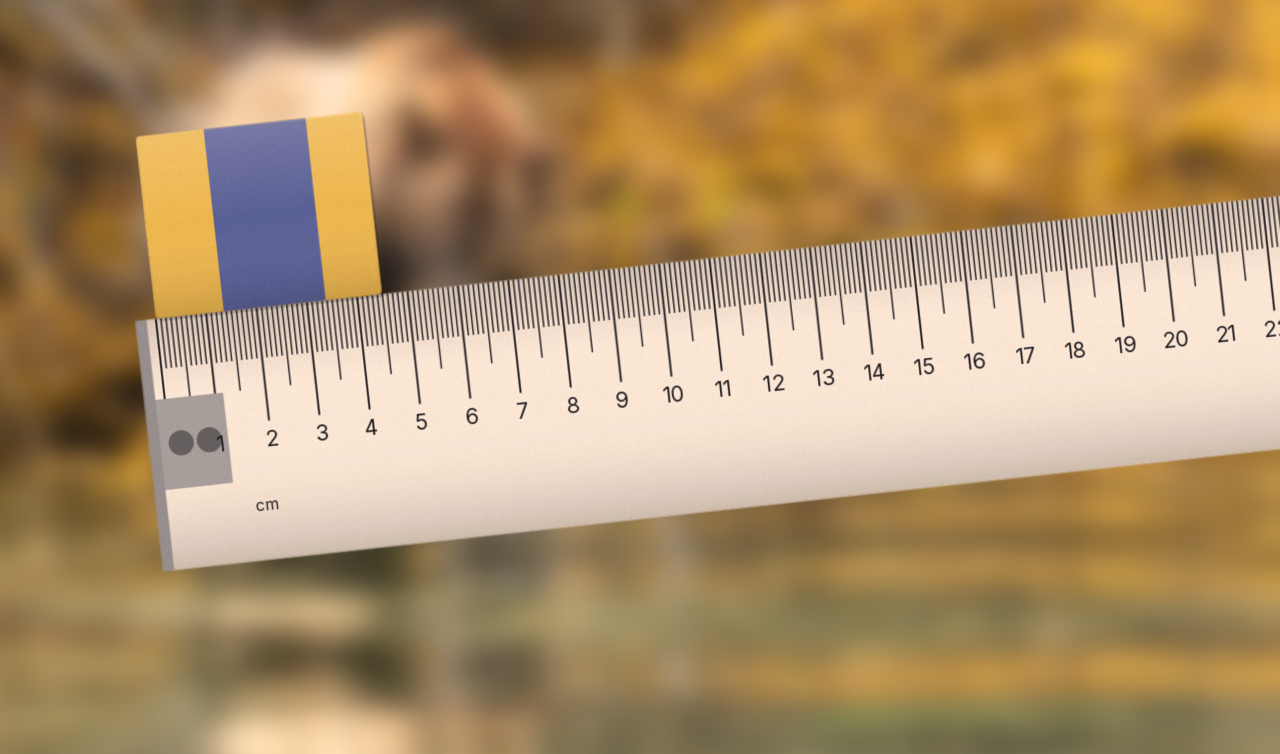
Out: 4.5
